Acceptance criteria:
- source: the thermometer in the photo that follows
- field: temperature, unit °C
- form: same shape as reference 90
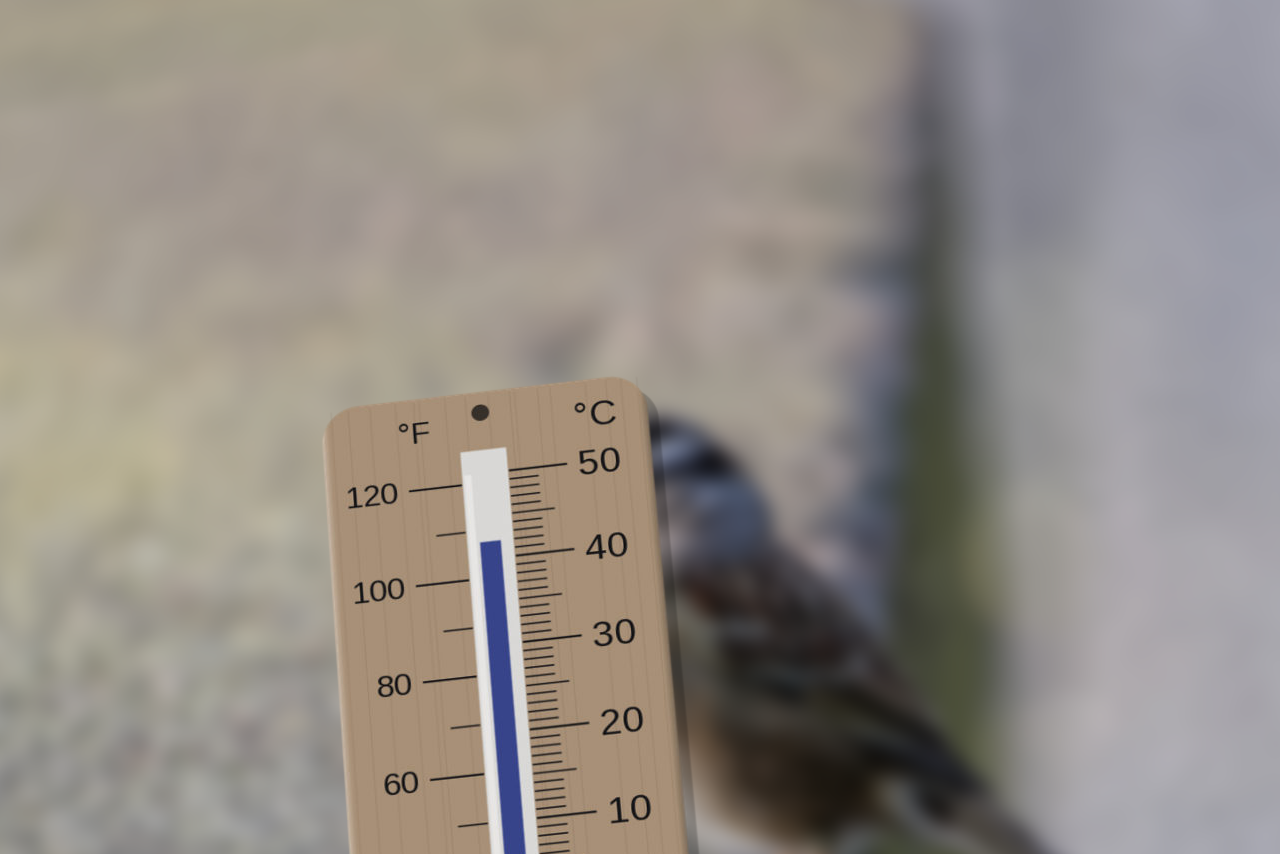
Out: 42
